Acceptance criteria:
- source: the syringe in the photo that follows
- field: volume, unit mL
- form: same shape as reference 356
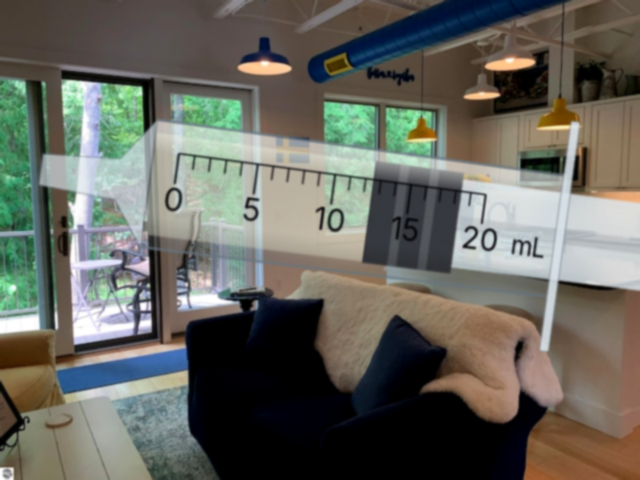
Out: 12.5
